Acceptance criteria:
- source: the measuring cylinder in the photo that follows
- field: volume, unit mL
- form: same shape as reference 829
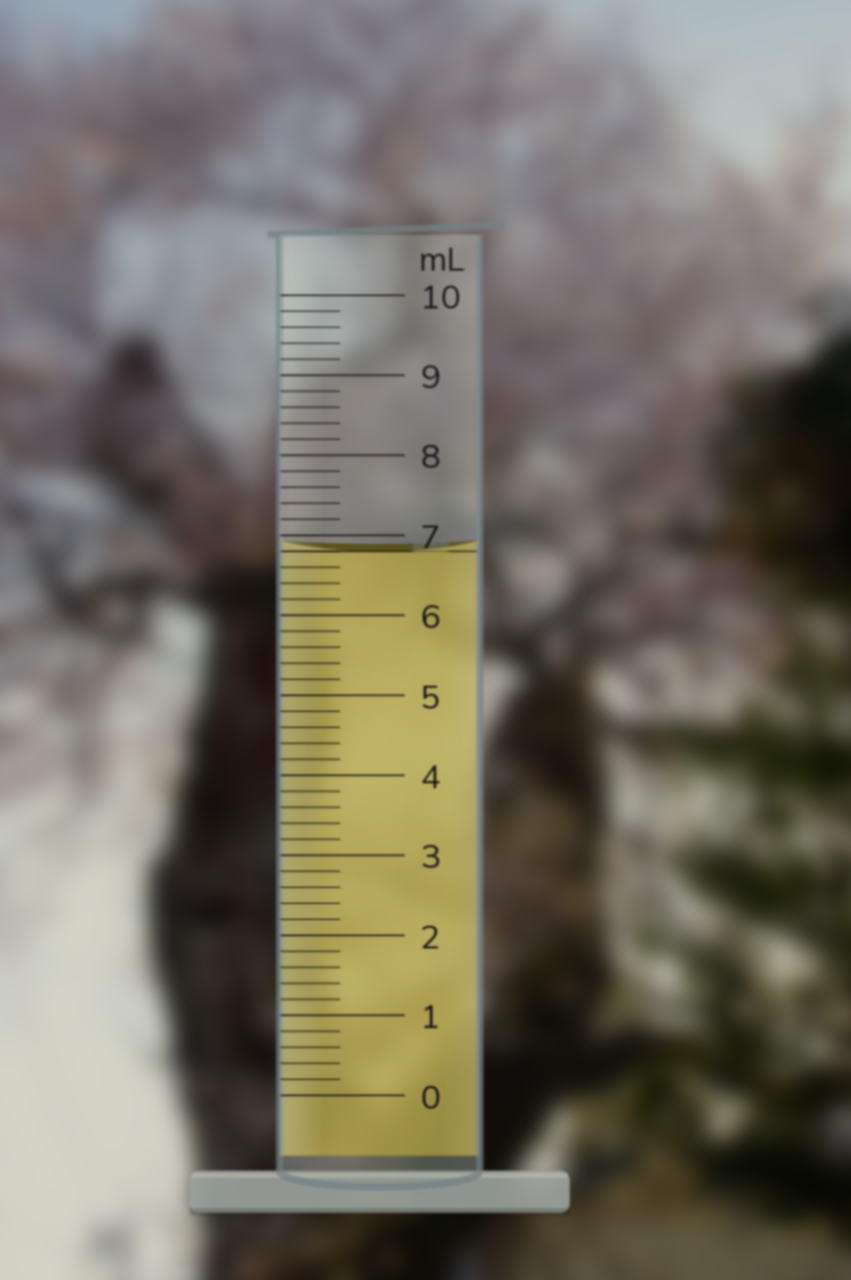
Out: 6.8
